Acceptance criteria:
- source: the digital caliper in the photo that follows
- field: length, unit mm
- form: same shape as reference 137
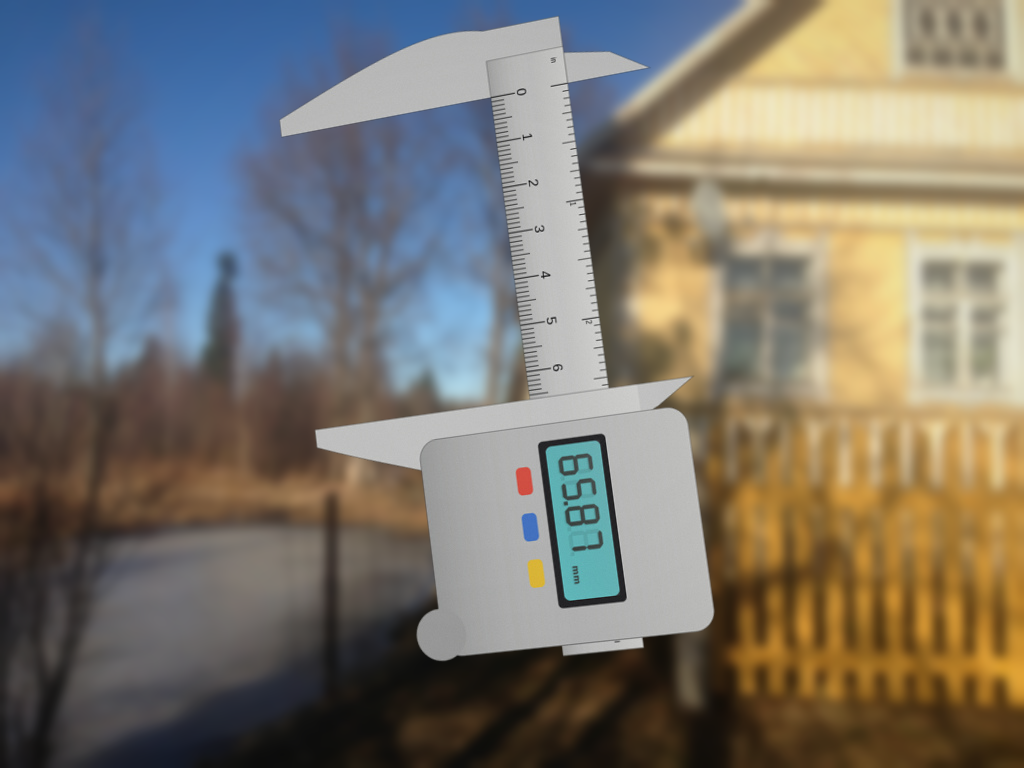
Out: 65.87
